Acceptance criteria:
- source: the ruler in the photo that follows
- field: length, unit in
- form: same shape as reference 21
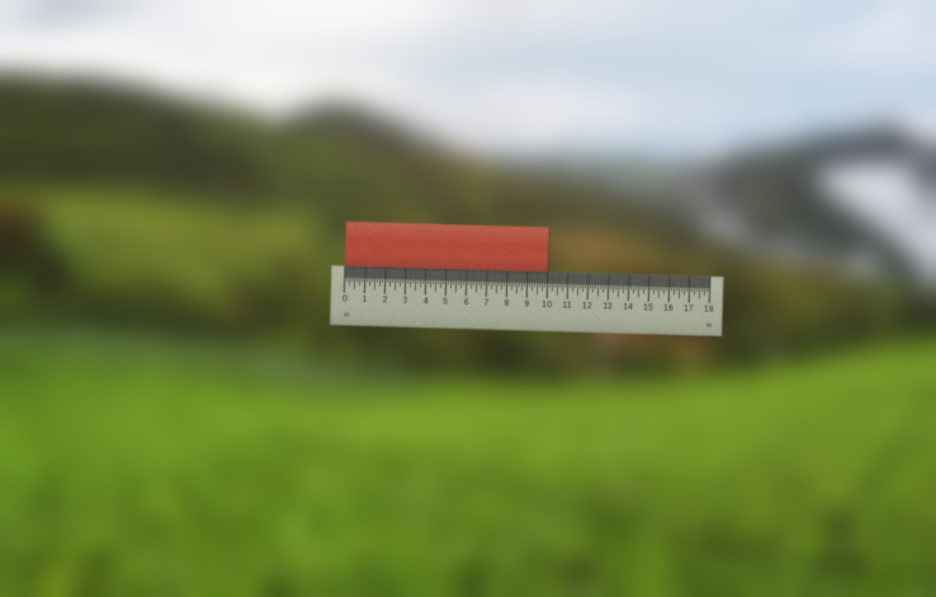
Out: 10
